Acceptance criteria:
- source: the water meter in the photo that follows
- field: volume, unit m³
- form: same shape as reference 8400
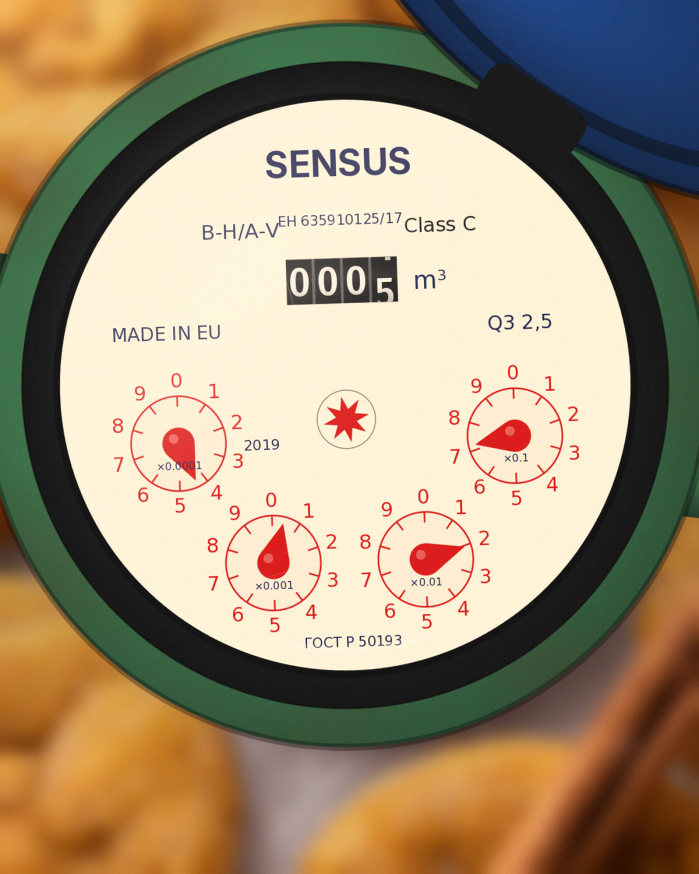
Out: 4.7204
